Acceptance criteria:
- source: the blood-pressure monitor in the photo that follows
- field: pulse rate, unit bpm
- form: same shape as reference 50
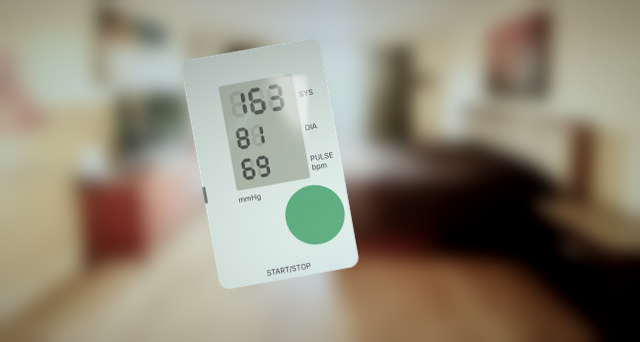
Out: 69
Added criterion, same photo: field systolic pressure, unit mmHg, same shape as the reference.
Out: 163
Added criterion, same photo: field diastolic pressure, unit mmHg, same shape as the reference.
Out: 81
